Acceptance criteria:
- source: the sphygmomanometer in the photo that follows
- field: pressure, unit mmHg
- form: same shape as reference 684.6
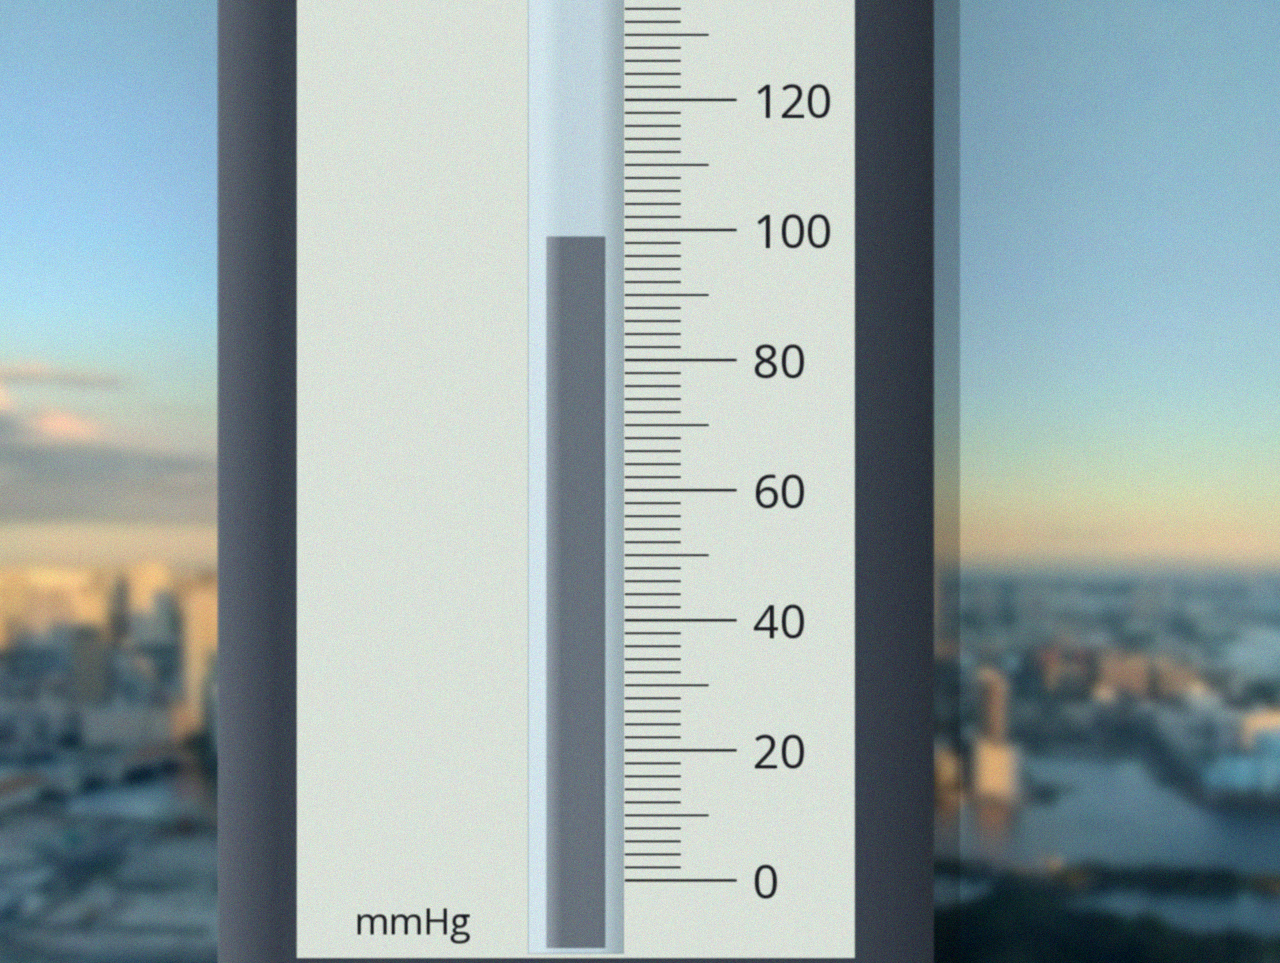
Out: 99
